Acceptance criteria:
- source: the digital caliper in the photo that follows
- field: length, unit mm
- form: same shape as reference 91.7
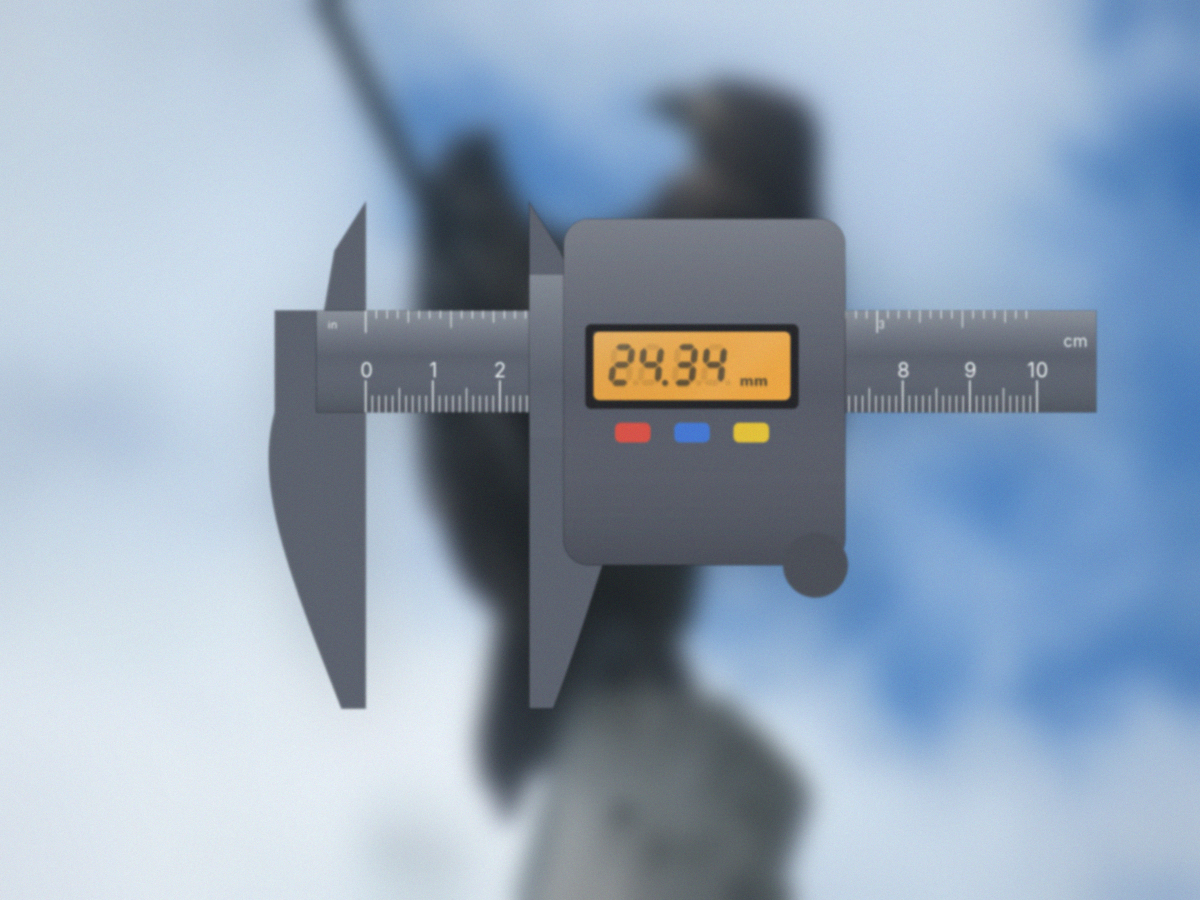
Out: 24.34
